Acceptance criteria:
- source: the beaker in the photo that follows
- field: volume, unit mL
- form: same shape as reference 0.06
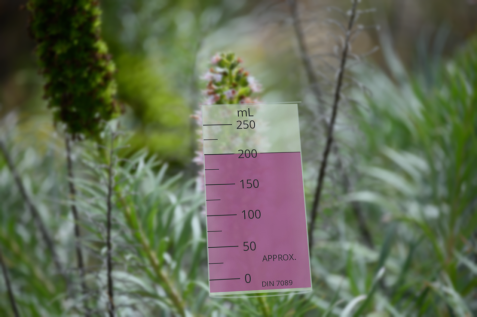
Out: 200
